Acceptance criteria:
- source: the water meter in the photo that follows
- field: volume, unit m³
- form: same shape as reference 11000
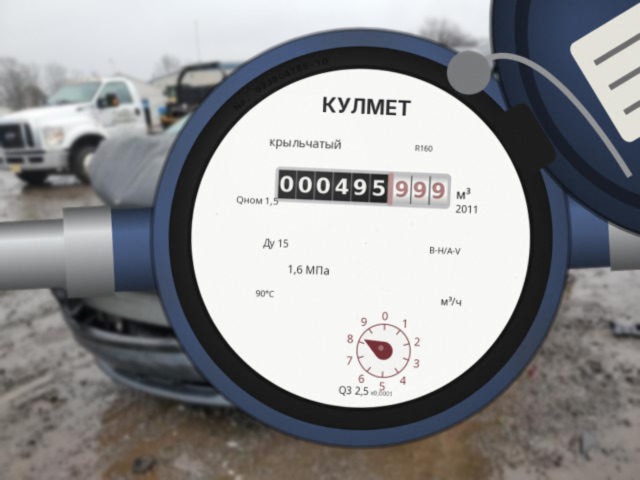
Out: 495.9998
